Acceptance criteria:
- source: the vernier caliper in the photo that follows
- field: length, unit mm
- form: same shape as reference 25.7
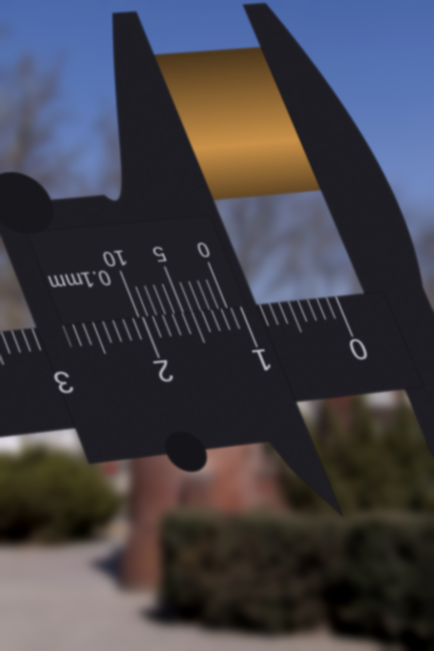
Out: 11.4
